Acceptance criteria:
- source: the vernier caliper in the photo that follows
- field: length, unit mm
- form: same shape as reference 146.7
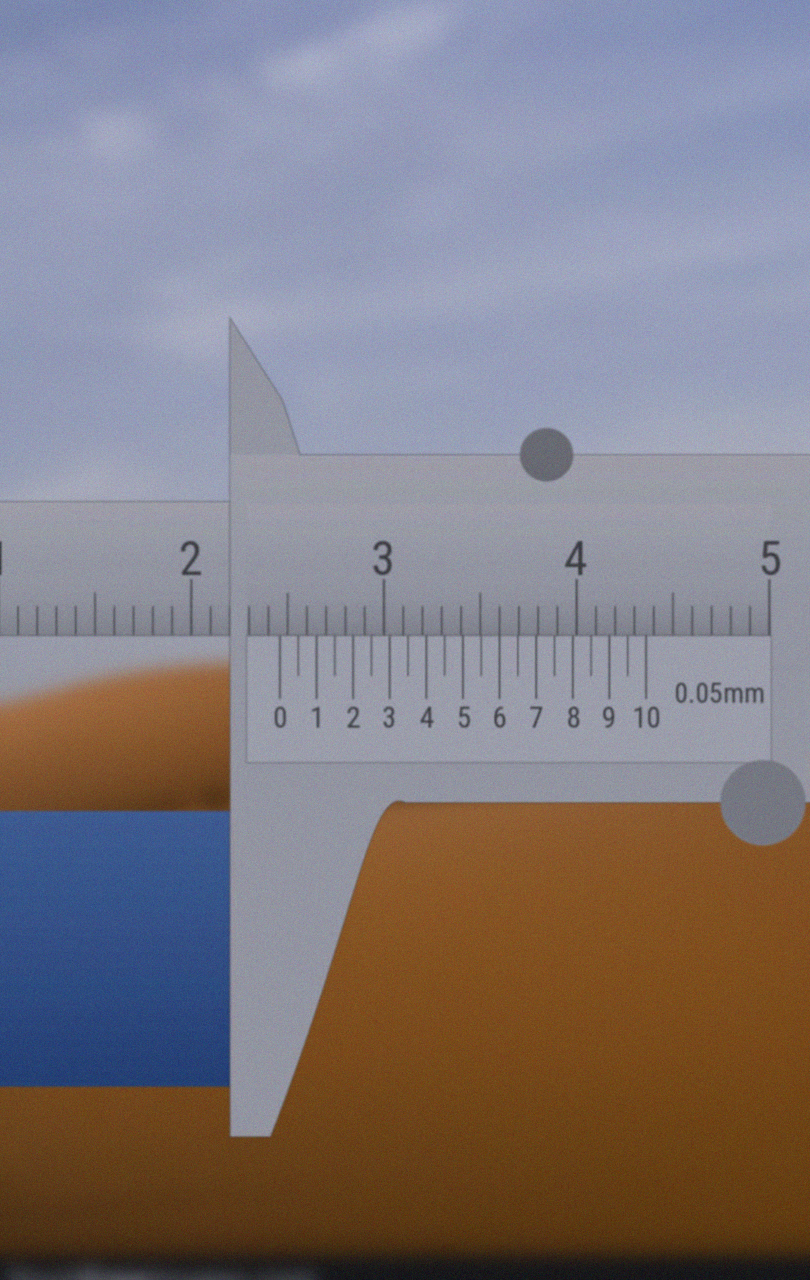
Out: 24.6
